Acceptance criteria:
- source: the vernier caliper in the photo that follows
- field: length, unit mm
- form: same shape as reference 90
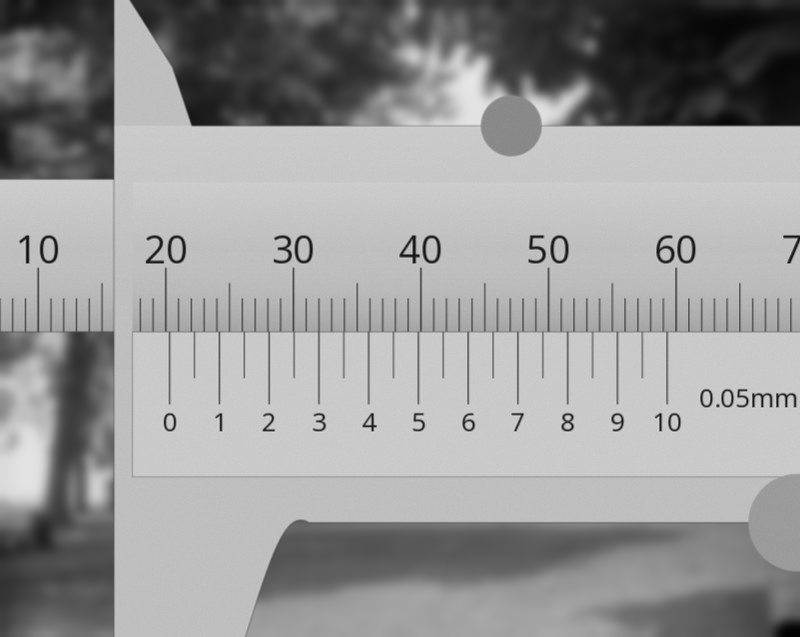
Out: 20.3
